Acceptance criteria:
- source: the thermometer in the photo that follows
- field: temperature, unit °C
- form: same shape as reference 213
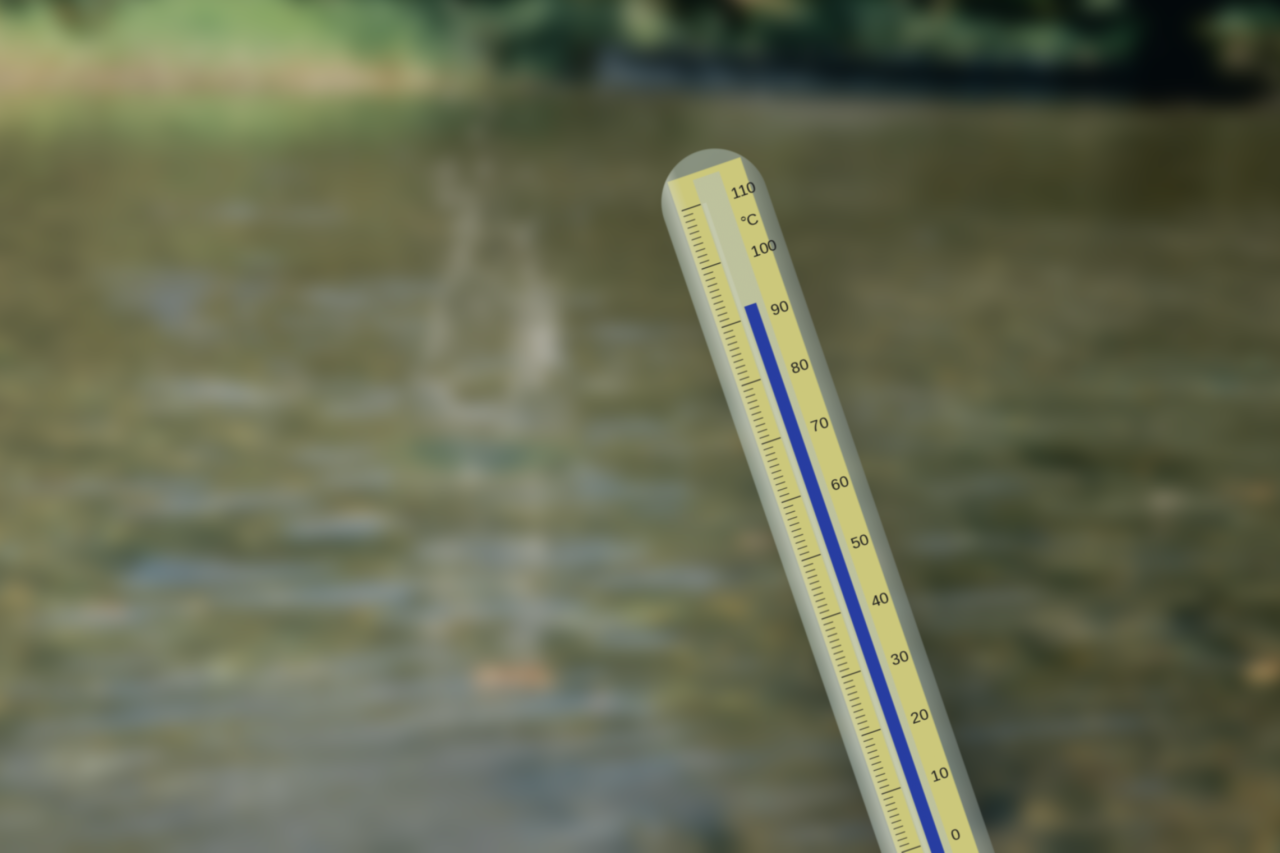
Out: 92
